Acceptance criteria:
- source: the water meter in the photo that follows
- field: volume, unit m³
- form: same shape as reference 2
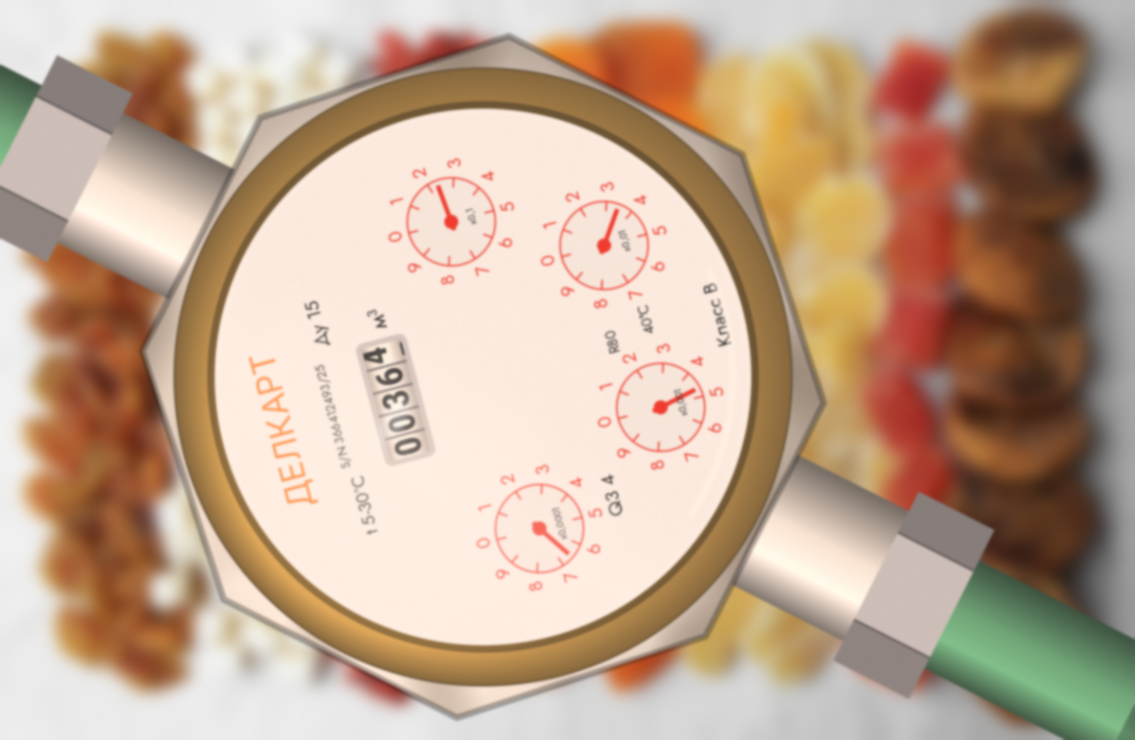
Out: 364.2346
